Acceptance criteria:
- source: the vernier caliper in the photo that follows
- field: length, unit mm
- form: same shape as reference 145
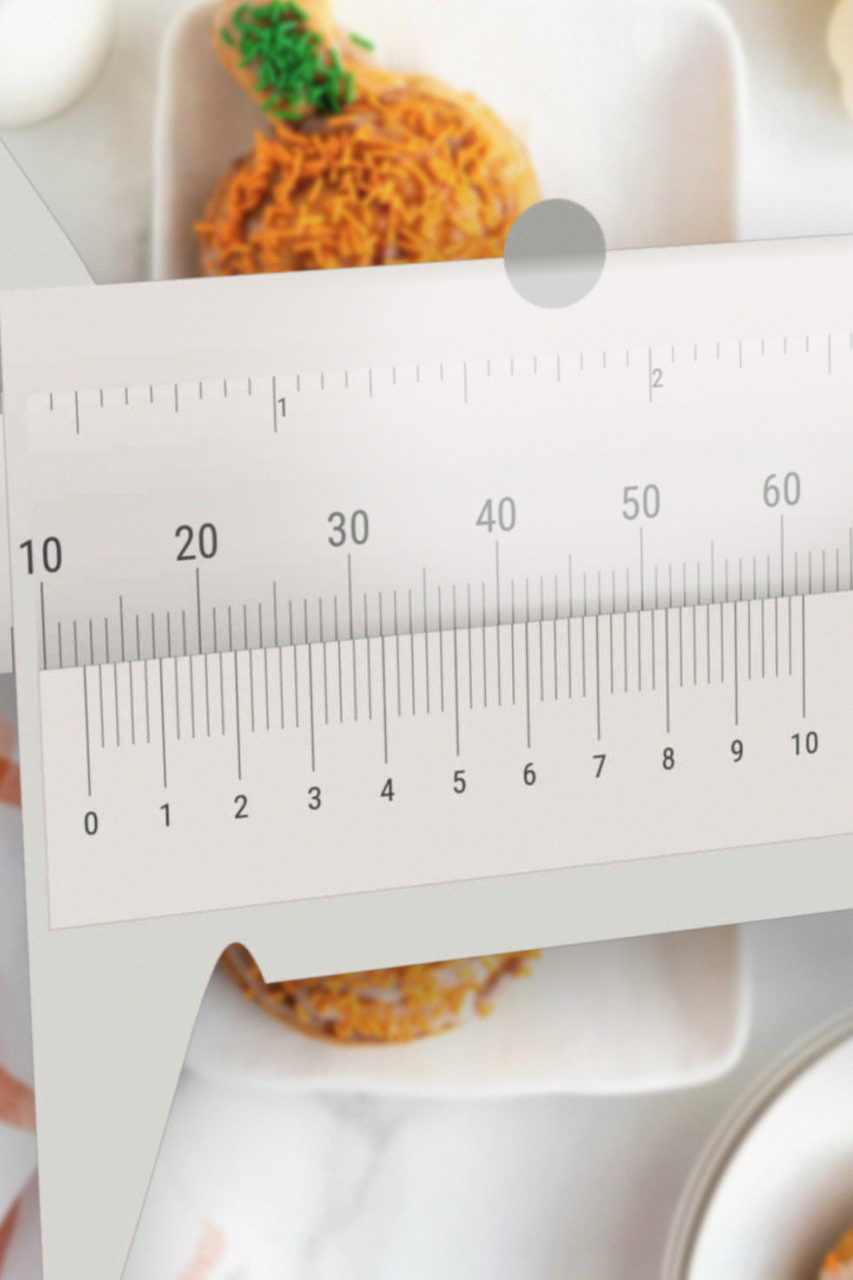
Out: 12.5
